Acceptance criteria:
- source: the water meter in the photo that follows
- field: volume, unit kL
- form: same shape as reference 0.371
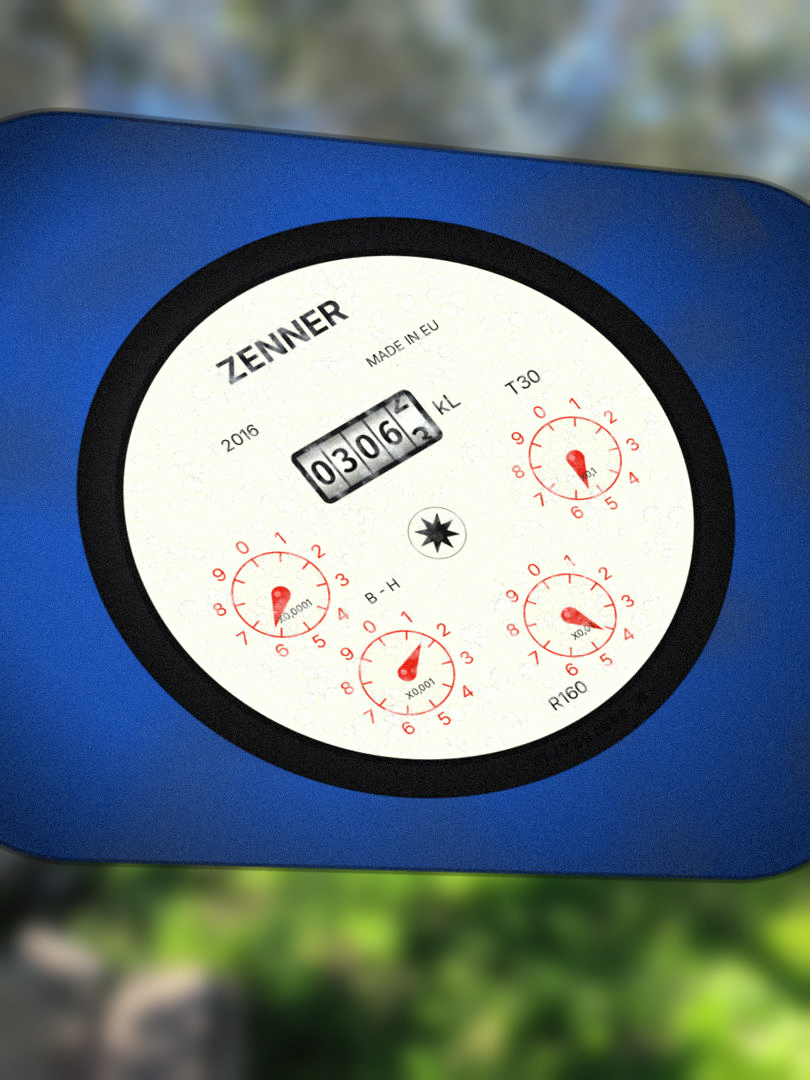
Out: 3062.5416
